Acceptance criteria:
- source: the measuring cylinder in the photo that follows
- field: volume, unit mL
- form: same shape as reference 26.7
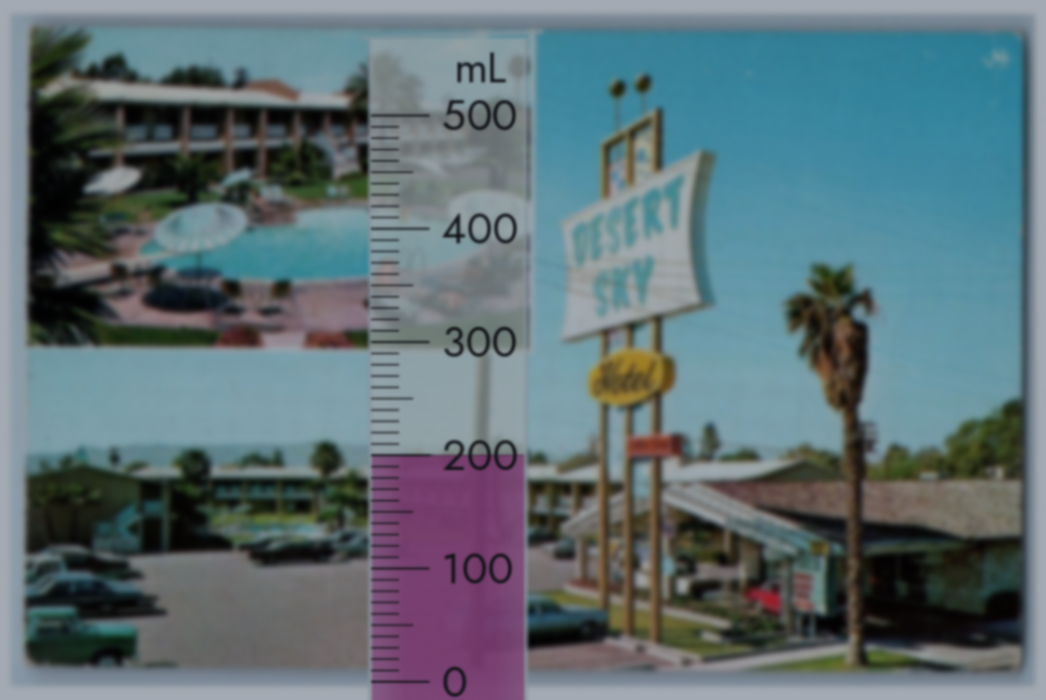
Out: 200
